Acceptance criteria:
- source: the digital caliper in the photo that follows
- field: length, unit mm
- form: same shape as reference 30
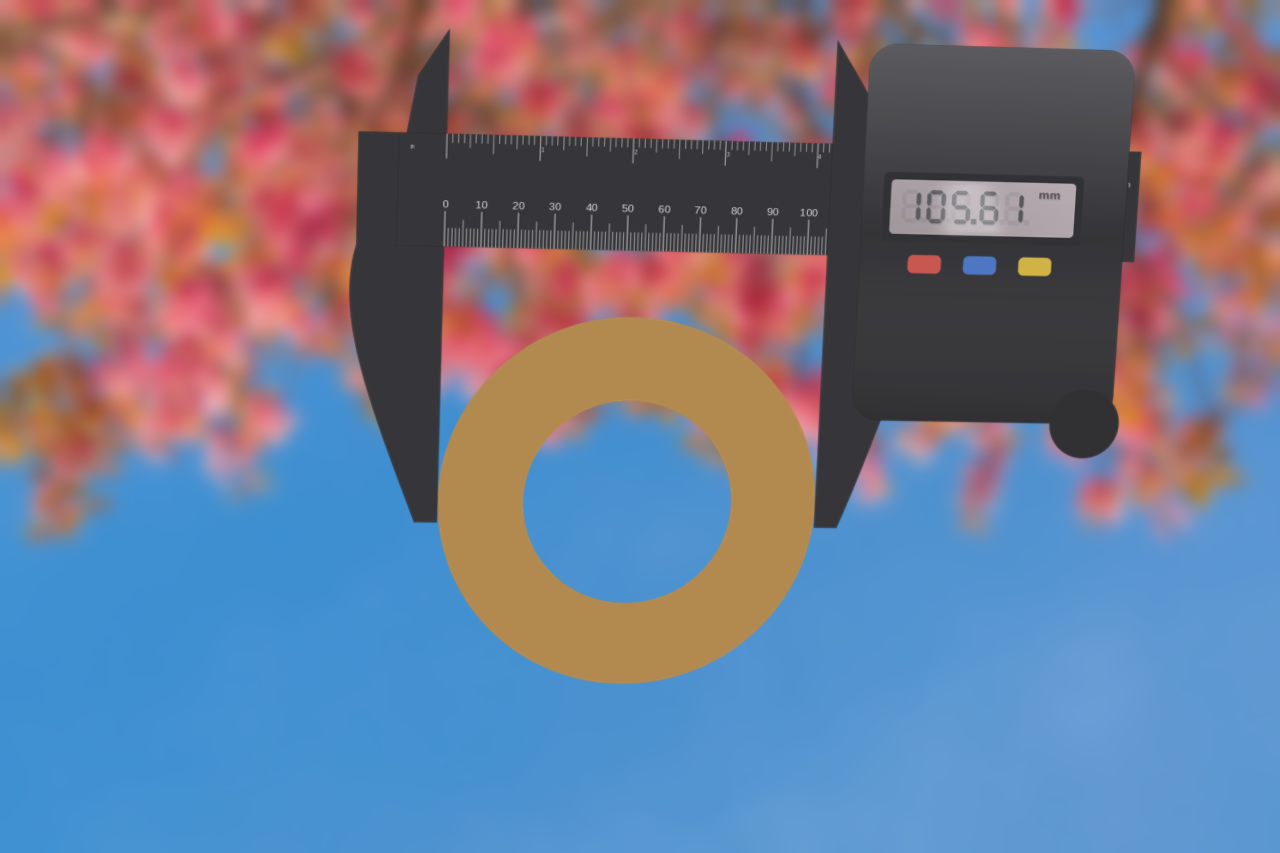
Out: 105.61
